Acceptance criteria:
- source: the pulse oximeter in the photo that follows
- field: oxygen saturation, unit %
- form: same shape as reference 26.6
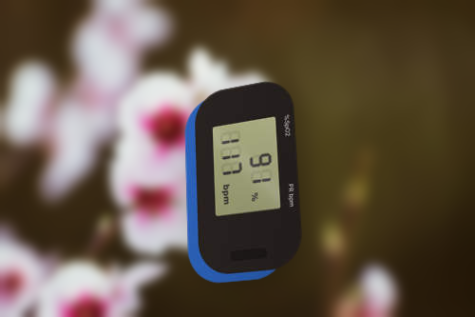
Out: 91
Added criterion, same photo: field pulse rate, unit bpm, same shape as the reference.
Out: 117
